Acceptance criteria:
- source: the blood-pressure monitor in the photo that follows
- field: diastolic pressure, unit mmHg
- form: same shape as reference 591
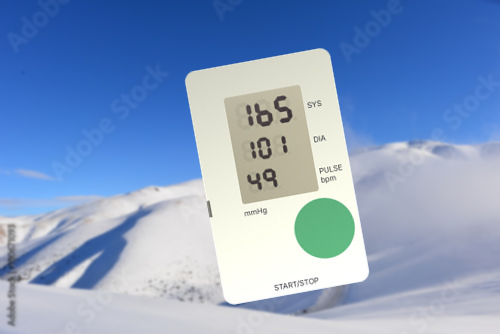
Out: 101
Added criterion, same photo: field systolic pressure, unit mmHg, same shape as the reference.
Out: 165
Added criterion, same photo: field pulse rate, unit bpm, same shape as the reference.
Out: 49
